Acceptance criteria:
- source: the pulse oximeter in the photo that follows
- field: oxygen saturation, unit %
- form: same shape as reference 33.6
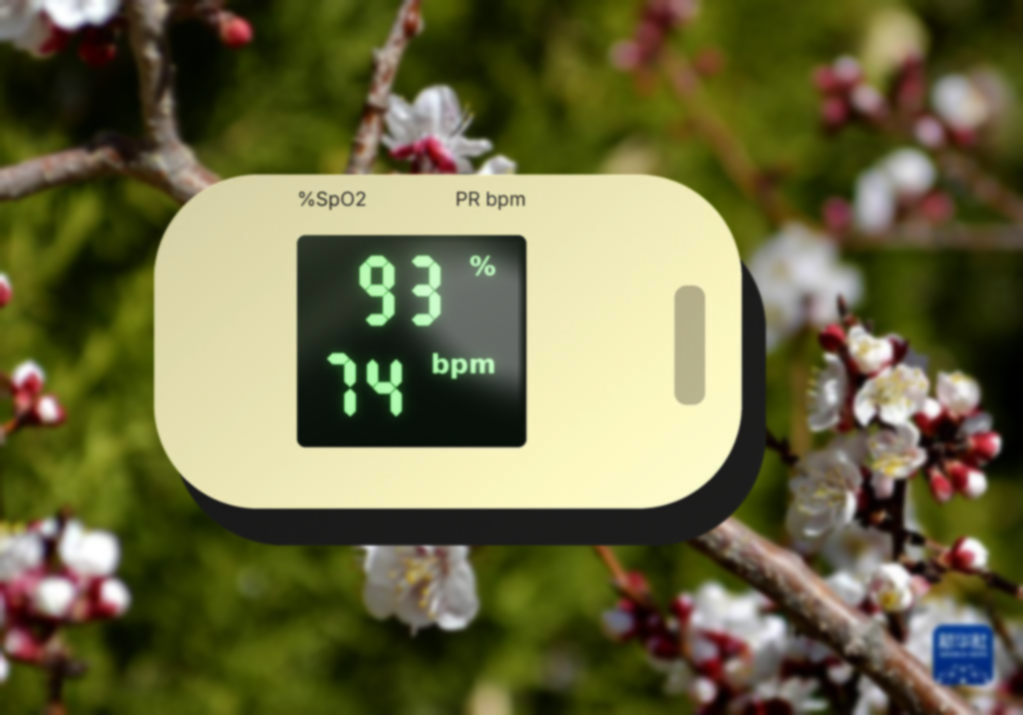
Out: 93
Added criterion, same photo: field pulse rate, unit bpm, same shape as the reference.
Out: 74
